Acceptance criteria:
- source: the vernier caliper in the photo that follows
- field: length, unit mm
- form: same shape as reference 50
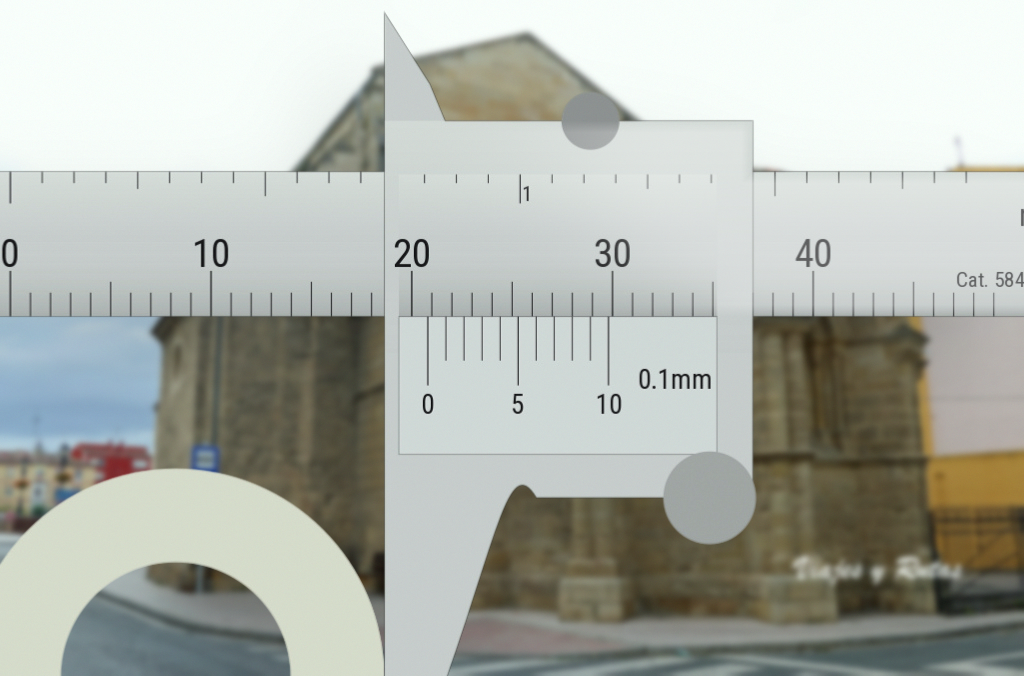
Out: 20.8
